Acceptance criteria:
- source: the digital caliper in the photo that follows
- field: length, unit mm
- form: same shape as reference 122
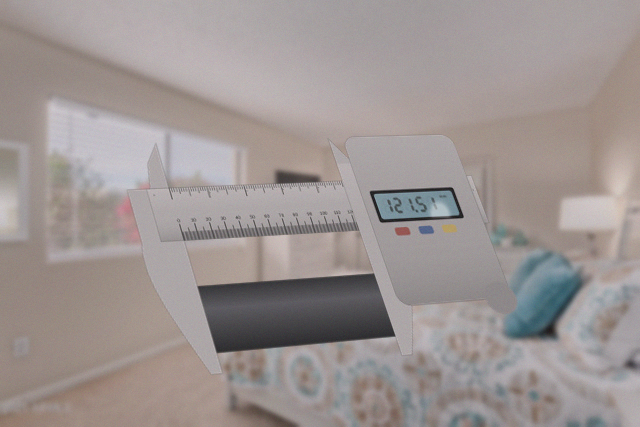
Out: 121.51
